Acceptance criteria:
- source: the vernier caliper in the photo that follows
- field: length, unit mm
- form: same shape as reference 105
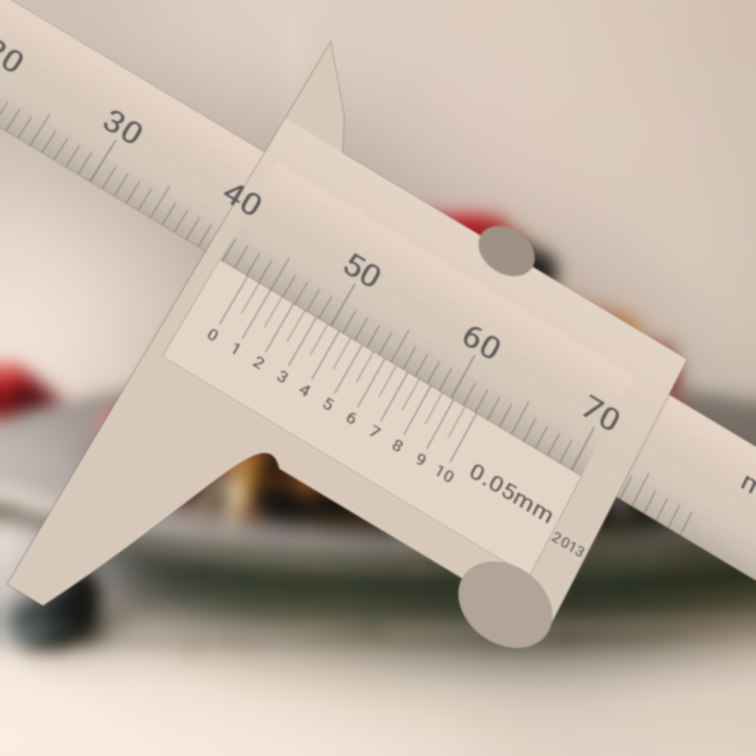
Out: 43.1
